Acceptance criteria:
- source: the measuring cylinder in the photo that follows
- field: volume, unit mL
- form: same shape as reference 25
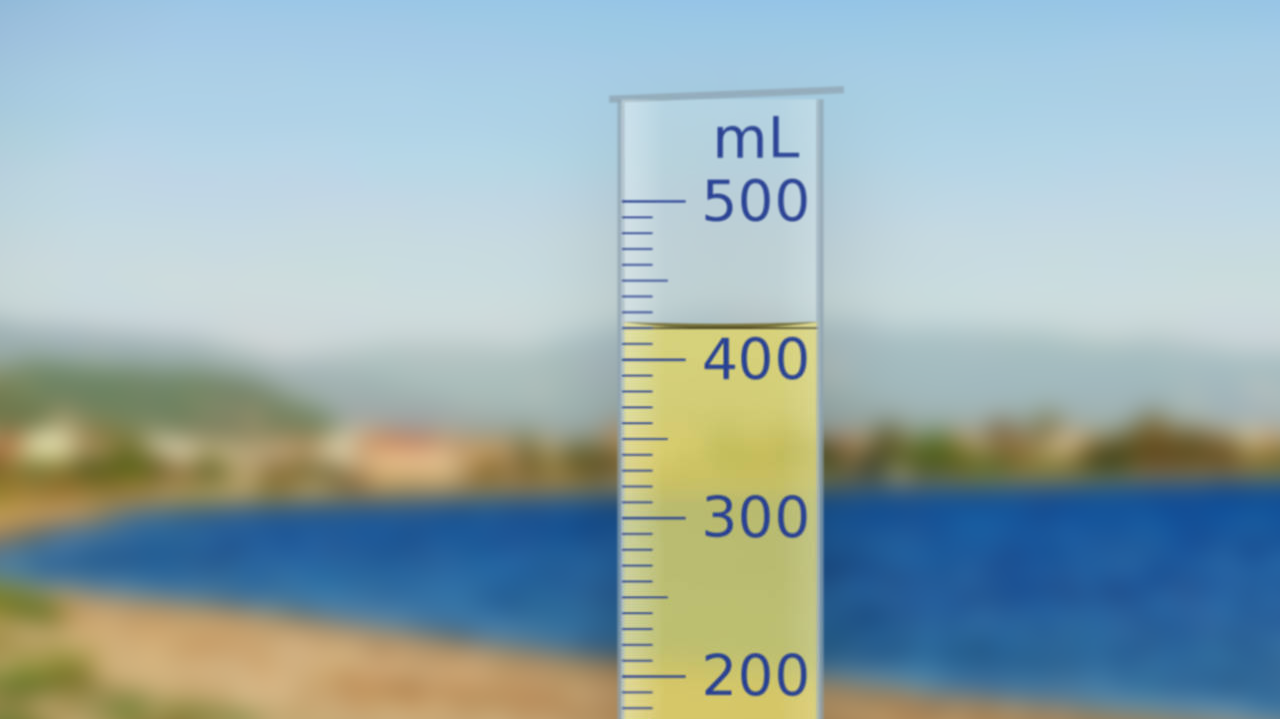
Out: 420
